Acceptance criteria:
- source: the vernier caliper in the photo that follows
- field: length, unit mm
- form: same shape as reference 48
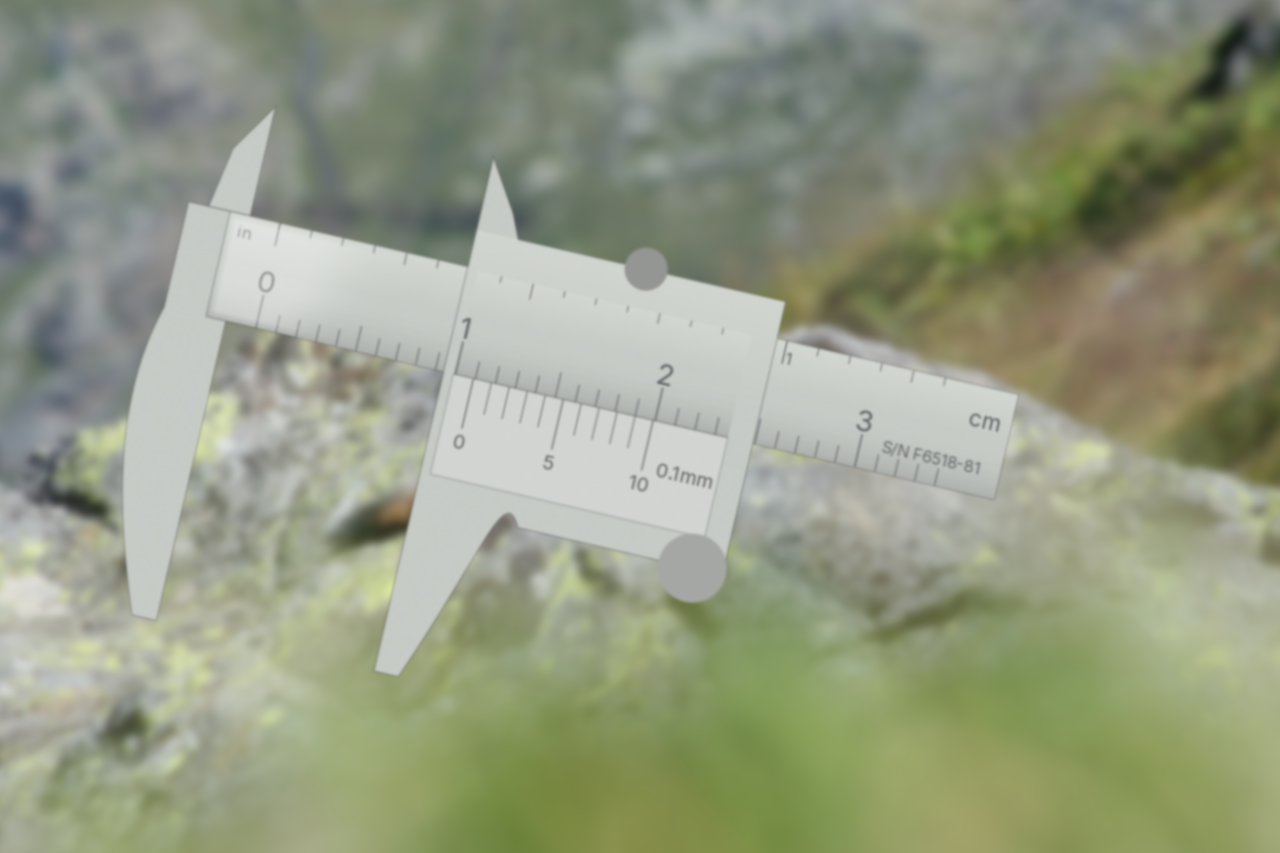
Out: 10.9
